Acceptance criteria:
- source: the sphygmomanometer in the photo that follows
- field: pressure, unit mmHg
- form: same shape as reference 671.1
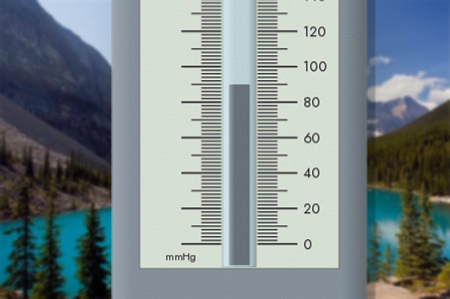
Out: 90
